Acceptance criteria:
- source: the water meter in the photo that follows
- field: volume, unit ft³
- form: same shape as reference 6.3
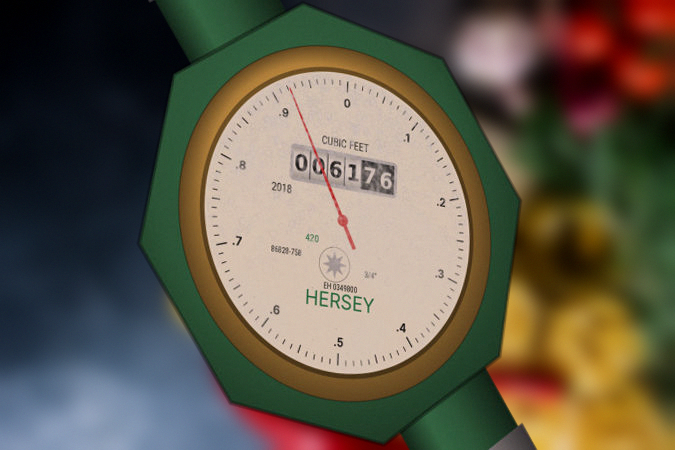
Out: 6175.92
